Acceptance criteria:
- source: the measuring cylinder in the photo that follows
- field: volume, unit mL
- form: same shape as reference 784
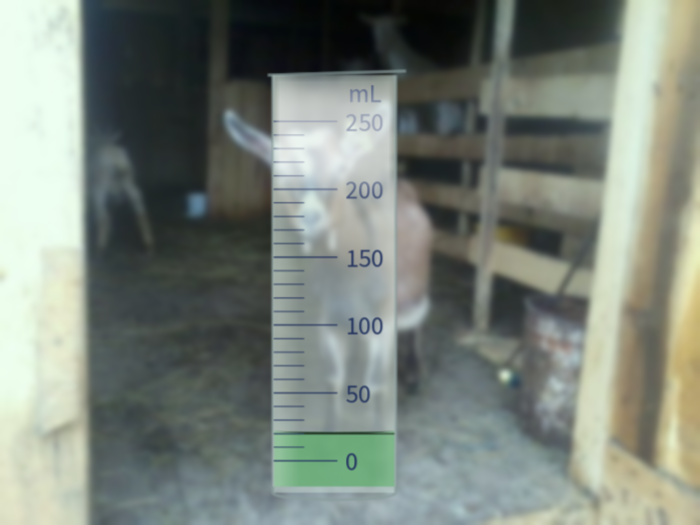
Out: 20
